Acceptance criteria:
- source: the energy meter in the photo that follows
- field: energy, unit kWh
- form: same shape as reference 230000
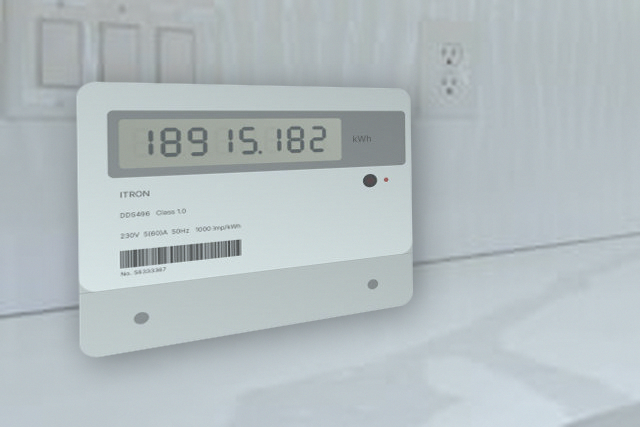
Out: 18915.182
